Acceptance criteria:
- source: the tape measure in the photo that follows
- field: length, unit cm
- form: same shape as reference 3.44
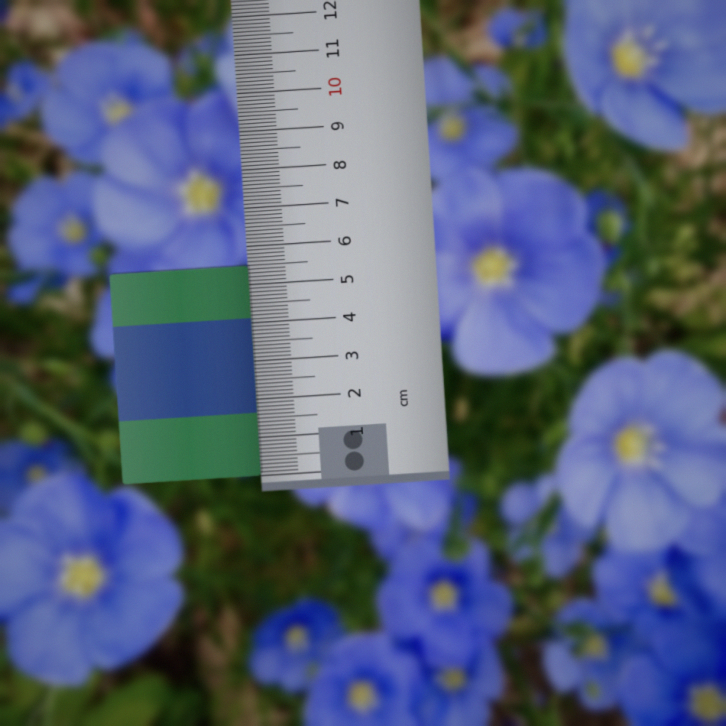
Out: 5.5
